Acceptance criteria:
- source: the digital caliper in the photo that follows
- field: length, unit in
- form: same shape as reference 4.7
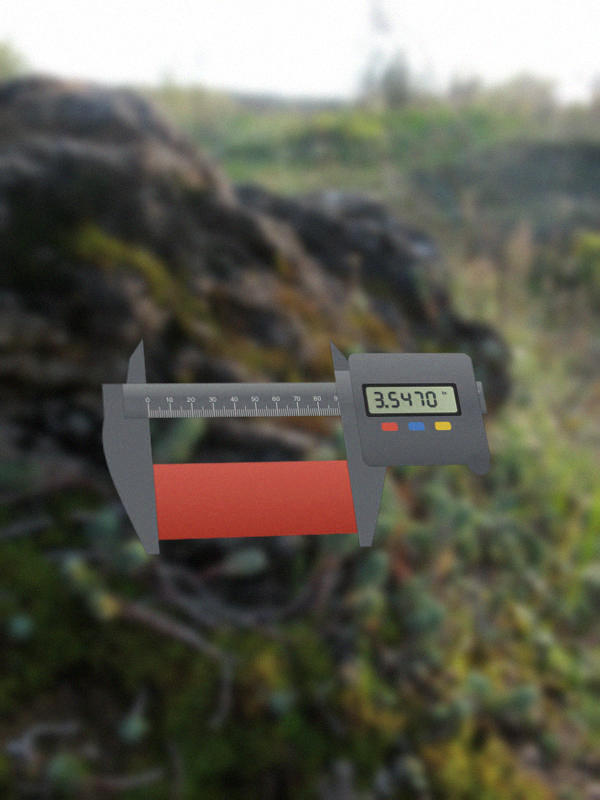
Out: 3.5470
